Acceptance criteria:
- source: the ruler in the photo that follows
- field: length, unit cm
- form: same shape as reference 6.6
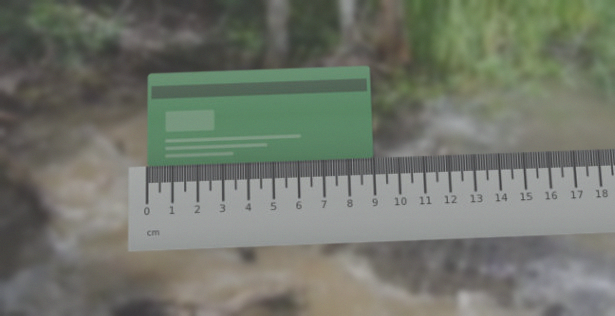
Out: 9
